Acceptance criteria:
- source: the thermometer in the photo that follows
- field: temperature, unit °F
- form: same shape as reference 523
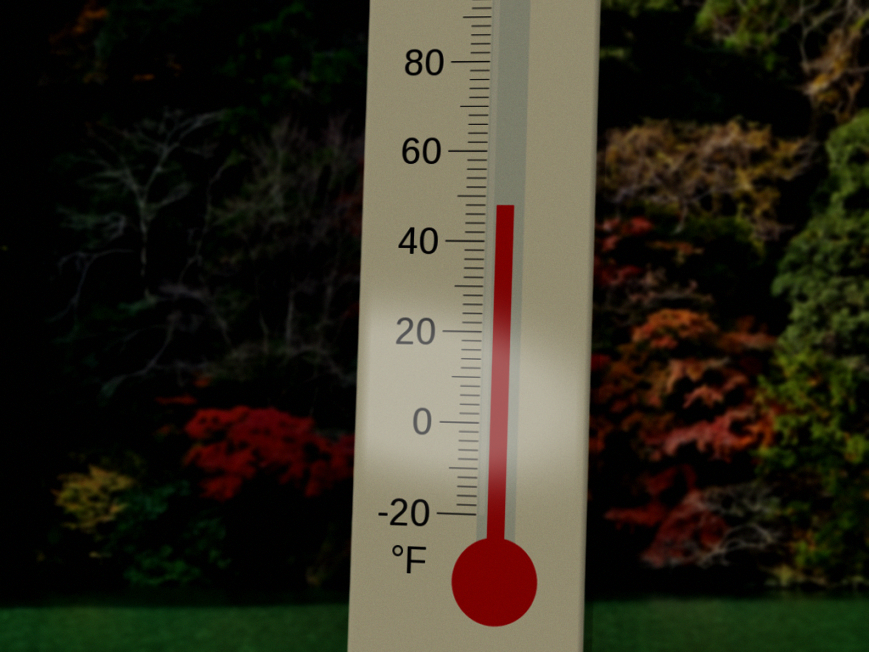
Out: 48
